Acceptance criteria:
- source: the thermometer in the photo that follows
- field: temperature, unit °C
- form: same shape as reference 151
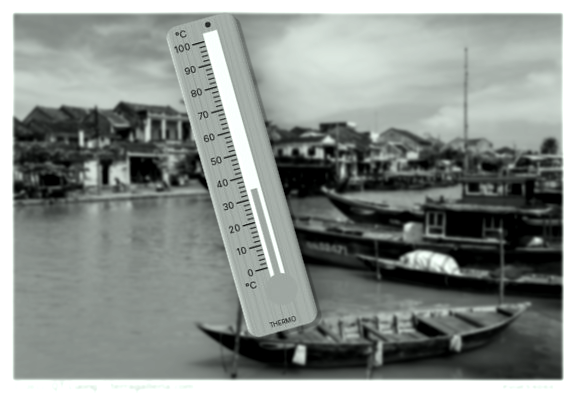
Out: 34
